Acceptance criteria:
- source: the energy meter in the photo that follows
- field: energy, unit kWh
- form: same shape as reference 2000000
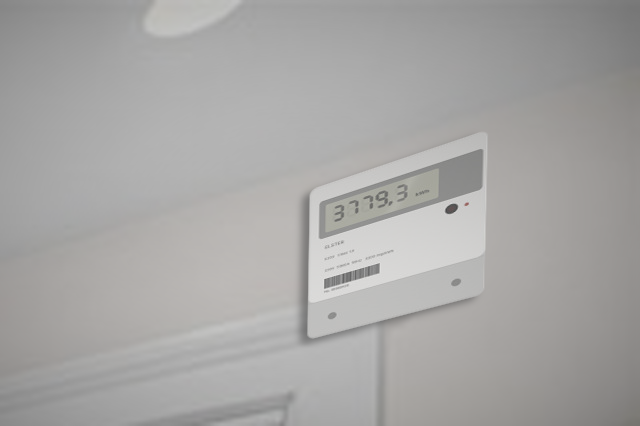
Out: 3779.3
